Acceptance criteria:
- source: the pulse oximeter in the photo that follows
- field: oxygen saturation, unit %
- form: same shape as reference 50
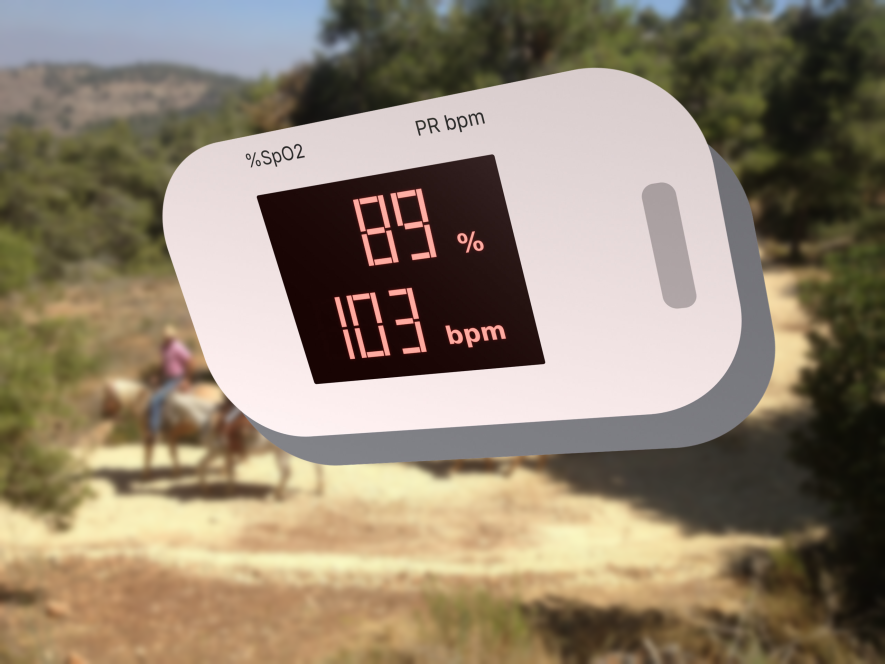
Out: 89
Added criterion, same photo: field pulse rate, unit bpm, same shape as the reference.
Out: 103
